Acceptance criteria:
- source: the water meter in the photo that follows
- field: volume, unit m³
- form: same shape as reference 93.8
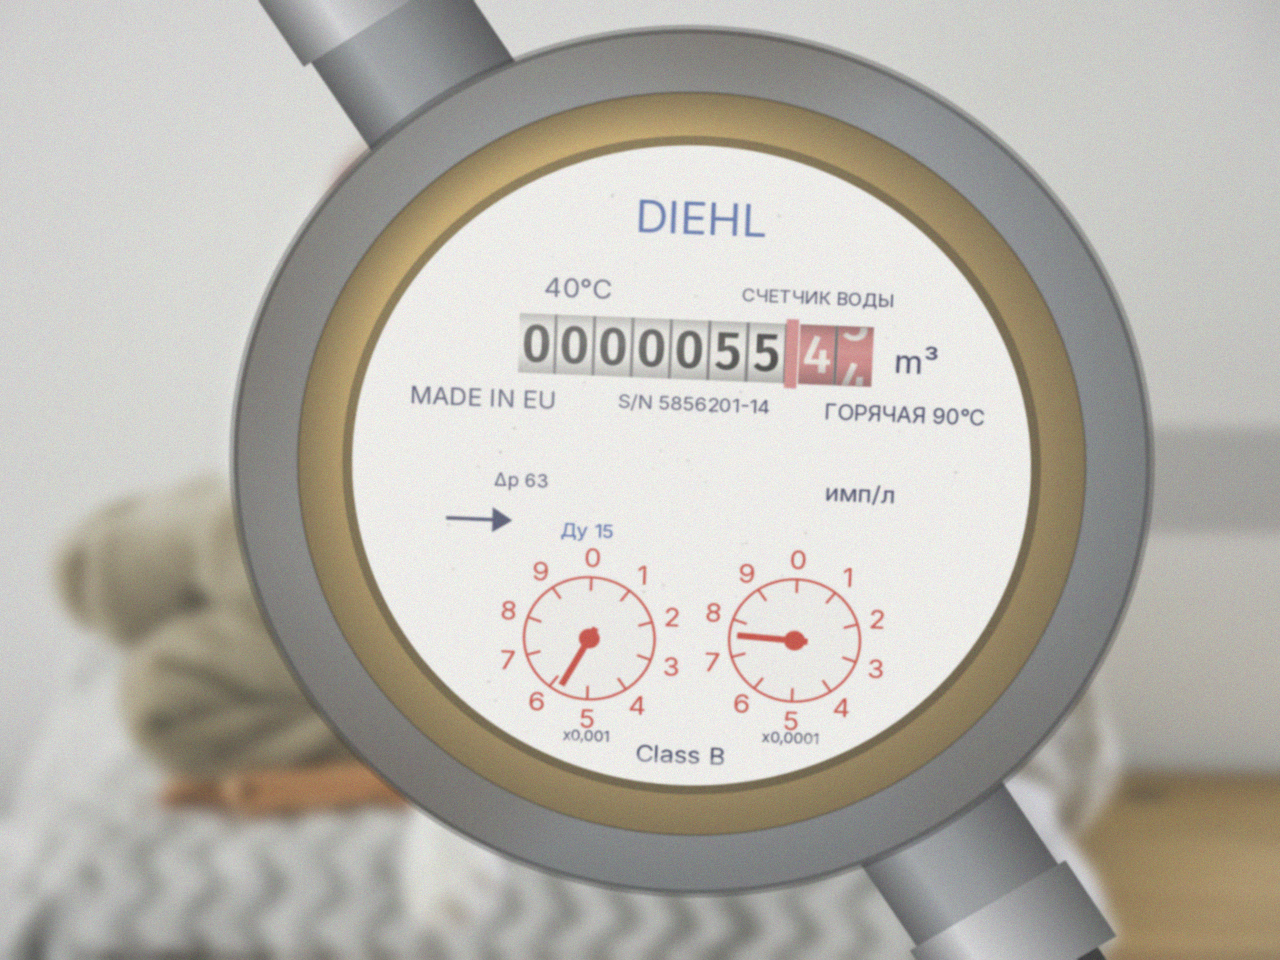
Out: 55.4357
